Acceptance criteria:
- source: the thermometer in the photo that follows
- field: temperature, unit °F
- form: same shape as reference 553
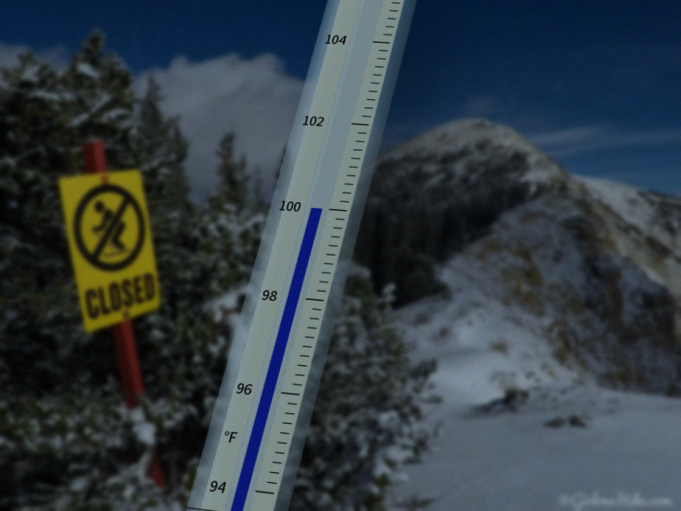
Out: 100
